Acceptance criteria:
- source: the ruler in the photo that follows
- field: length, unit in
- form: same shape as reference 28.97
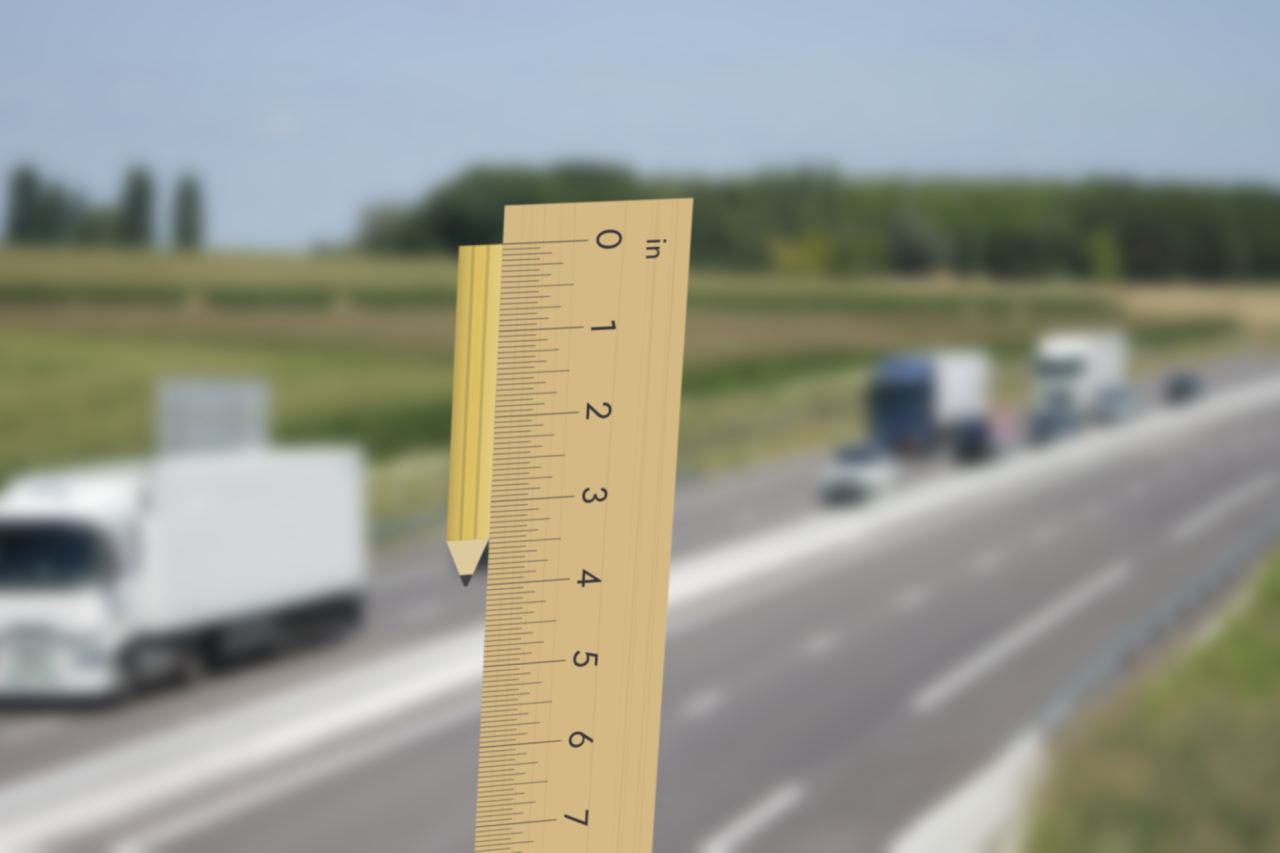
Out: 4
